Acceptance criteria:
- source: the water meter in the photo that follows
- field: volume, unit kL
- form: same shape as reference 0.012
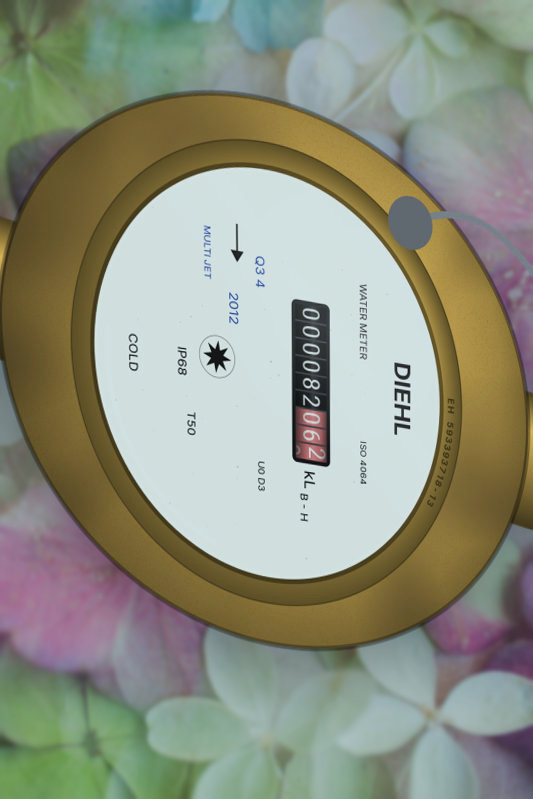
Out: 82.062
